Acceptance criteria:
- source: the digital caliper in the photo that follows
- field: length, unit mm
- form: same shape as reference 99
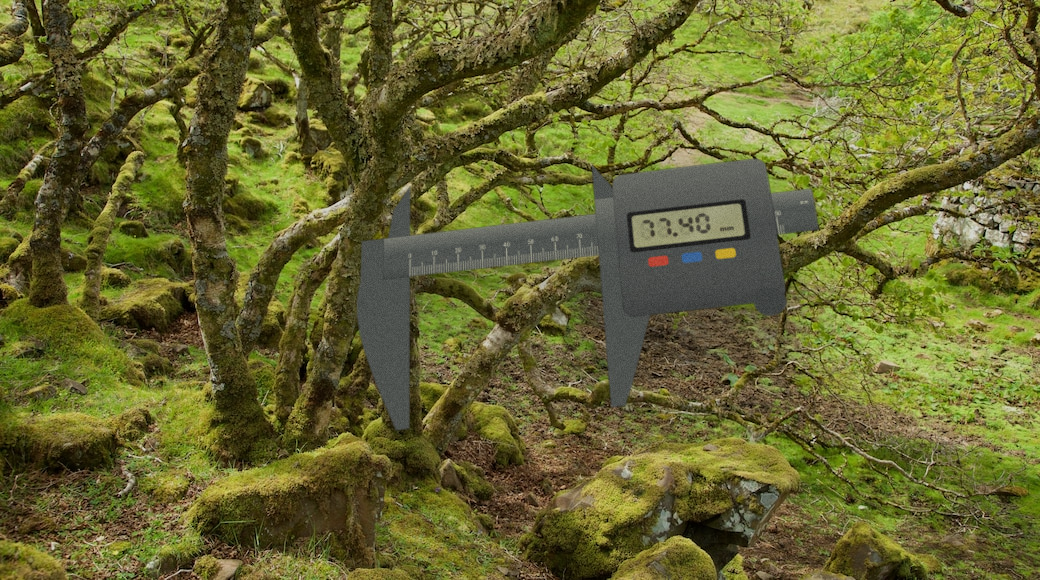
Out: 77.40
